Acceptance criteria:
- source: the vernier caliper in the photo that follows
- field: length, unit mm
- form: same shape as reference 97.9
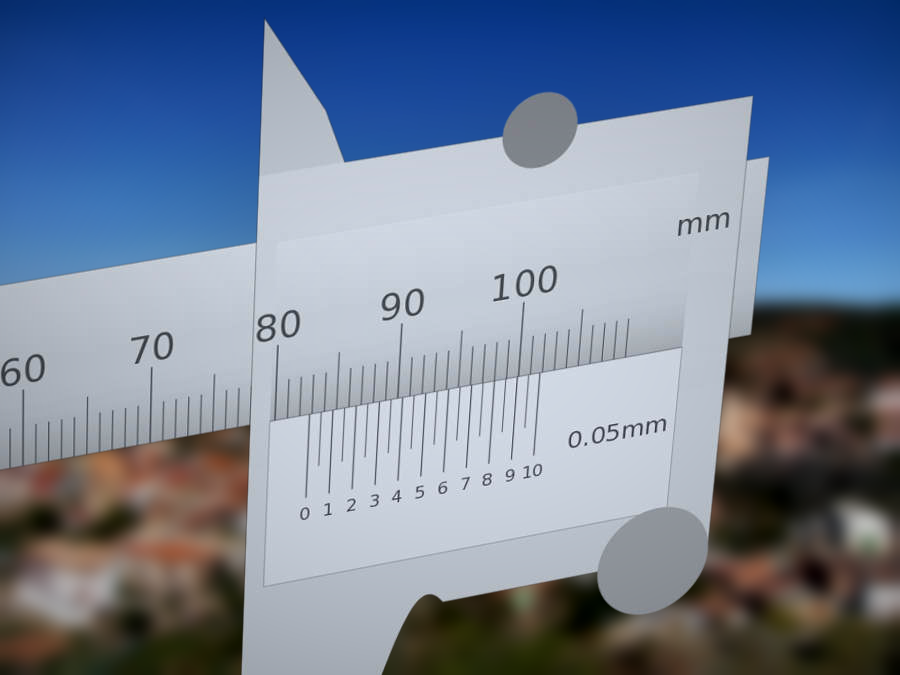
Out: 82.8
